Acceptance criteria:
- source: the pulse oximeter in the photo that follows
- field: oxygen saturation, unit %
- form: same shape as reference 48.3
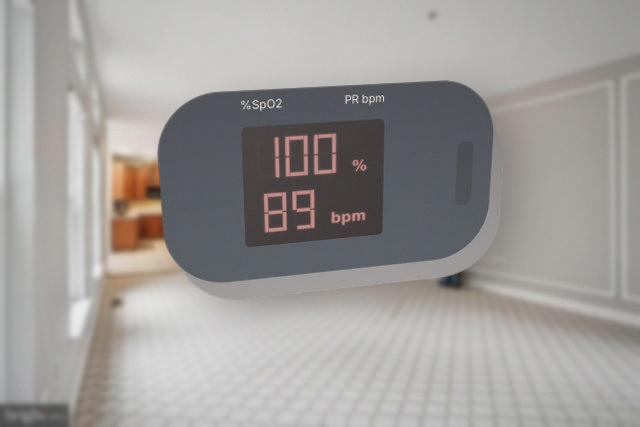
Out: 100
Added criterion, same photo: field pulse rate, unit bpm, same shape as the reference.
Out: 89
